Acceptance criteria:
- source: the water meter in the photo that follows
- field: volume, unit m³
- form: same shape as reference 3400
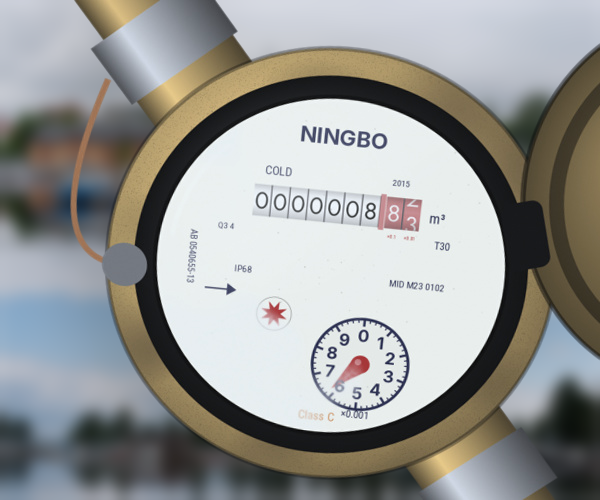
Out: 8.826
